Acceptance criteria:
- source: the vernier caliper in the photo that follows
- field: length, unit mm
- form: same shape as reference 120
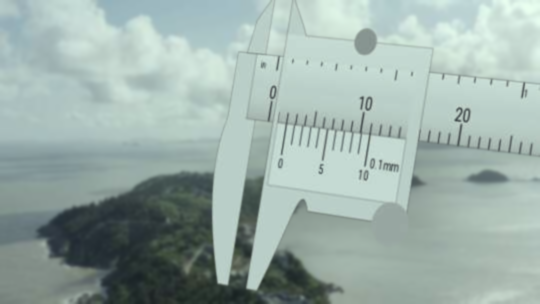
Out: 2.0
